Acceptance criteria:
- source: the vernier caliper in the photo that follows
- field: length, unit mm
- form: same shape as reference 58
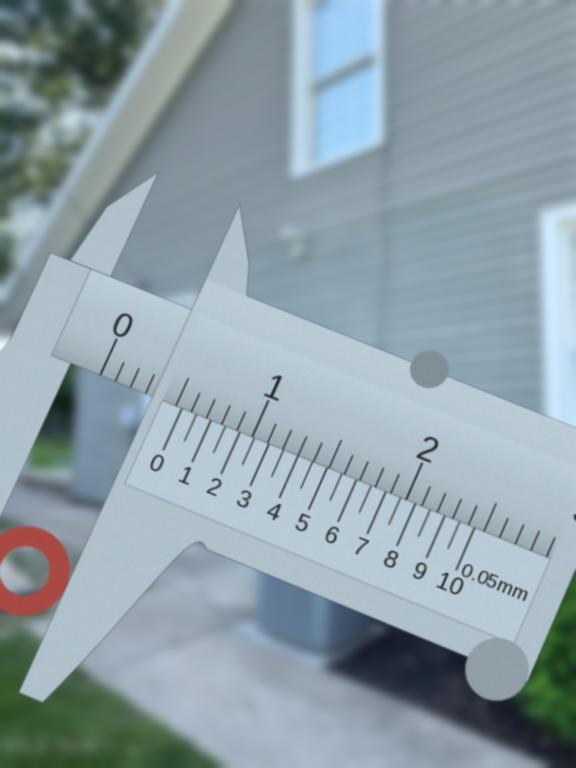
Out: 5.4
